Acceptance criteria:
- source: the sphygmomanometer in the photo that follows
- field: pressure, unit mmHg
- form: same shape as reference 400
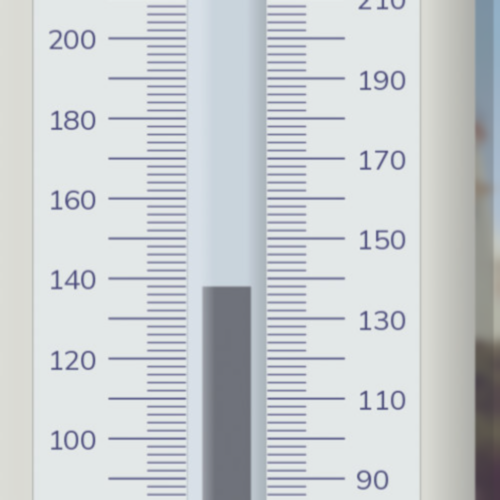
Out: 138
